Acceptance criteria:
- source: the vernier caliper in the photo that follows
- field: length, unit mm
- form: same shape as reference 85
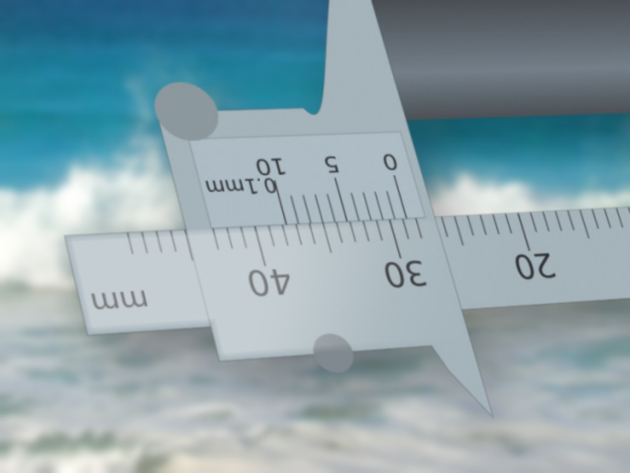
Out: 28.7
